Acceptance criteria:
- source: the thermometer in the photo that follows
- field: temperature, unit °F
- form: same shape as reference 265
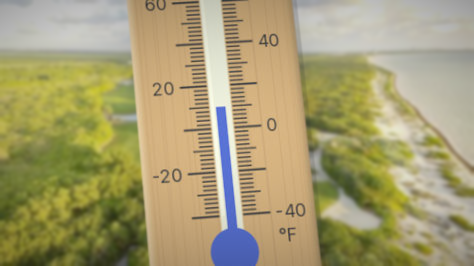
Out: 10
